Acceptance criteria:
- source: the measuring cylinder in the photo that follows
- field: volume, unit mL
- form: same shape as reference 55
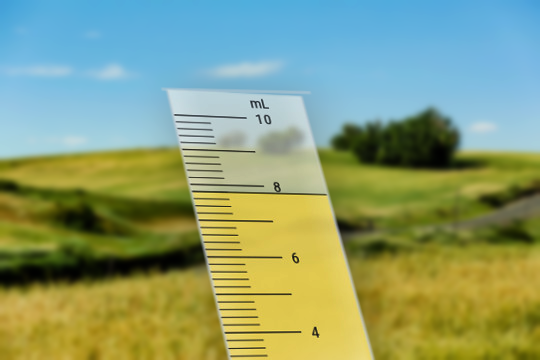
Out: 7.8
